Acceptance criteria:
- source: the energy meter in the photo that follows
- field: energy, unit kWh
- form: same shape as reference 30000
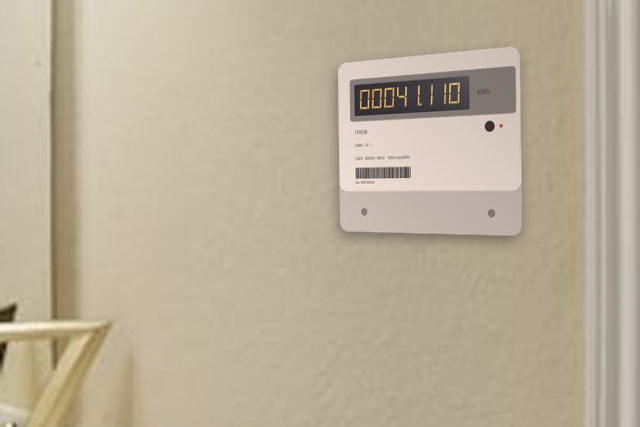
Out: 41.110
